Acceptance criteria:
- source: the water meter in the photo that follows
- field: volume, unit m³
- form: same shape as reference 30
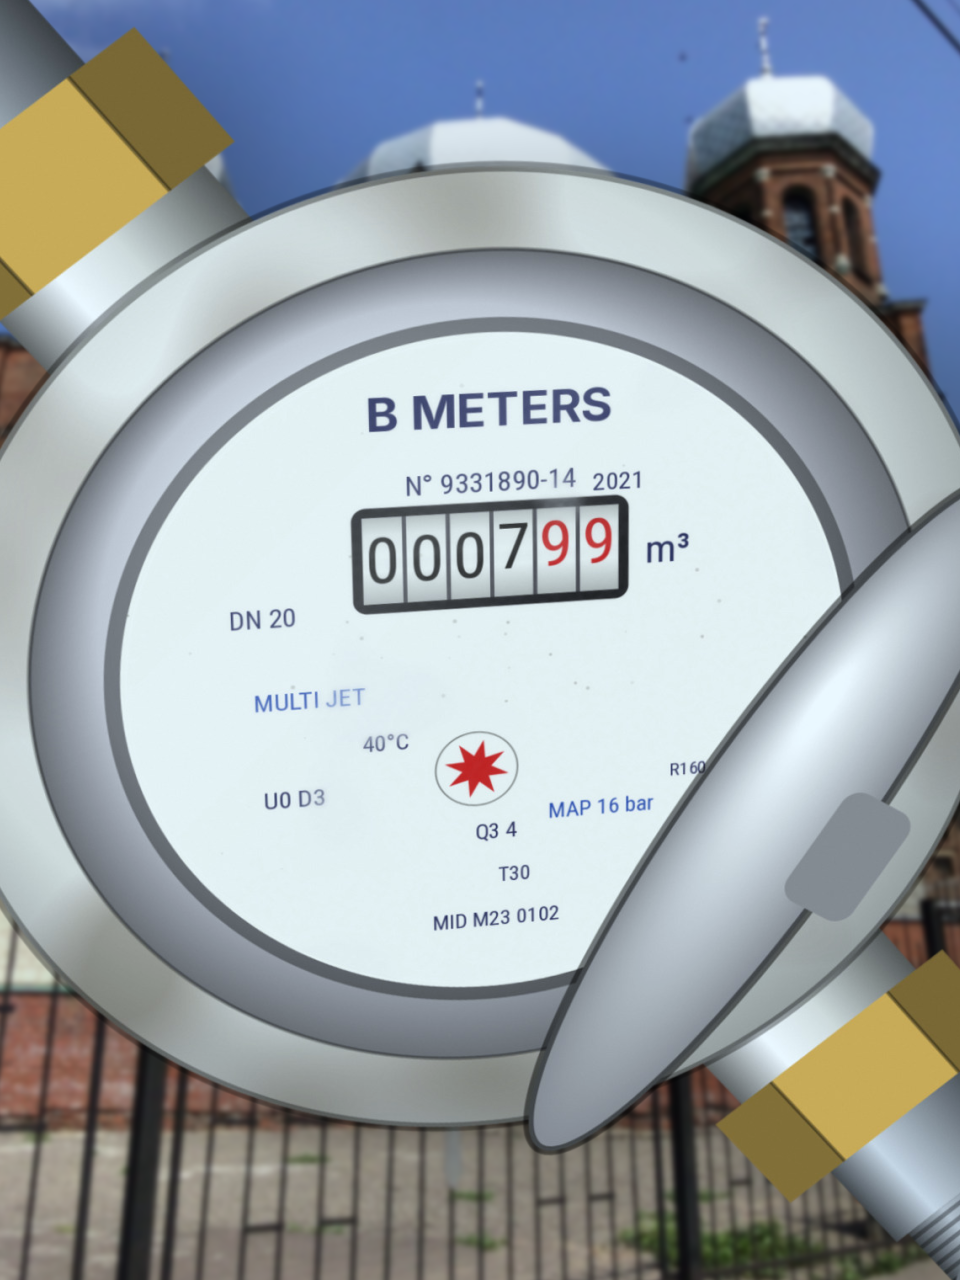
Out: 7.99
